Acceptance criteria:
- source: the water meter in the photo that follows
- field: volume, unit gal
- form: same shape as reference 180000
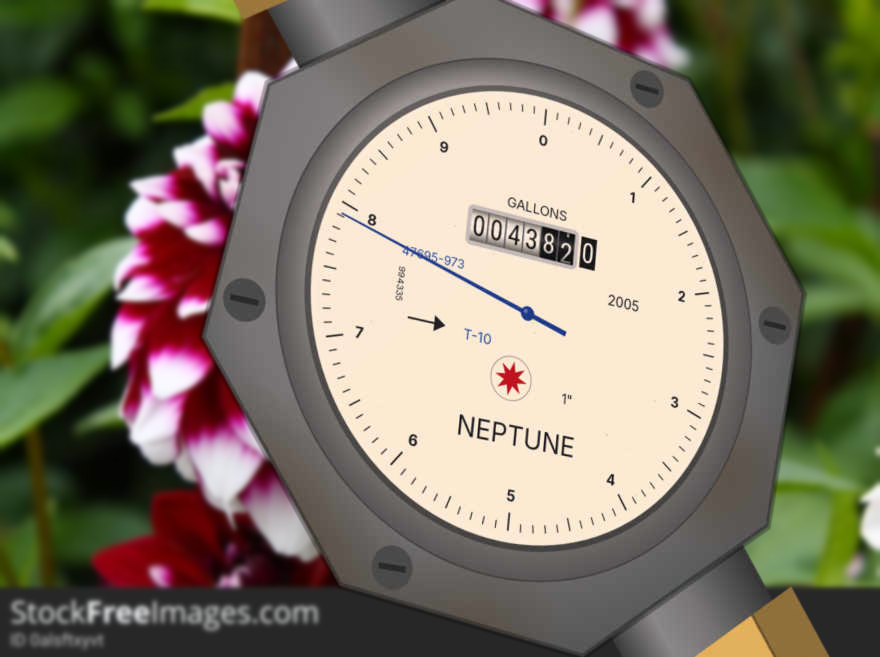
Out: 43817.9
